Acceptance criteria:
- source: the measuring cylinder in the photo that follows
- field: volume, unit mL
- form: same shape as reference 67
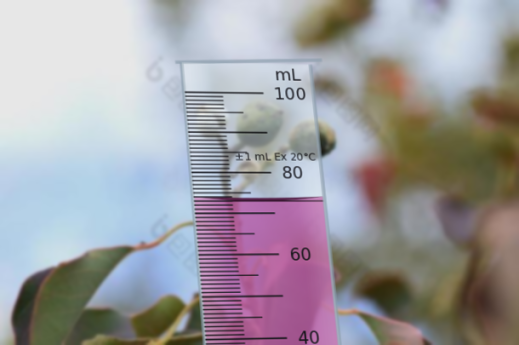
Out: 73
